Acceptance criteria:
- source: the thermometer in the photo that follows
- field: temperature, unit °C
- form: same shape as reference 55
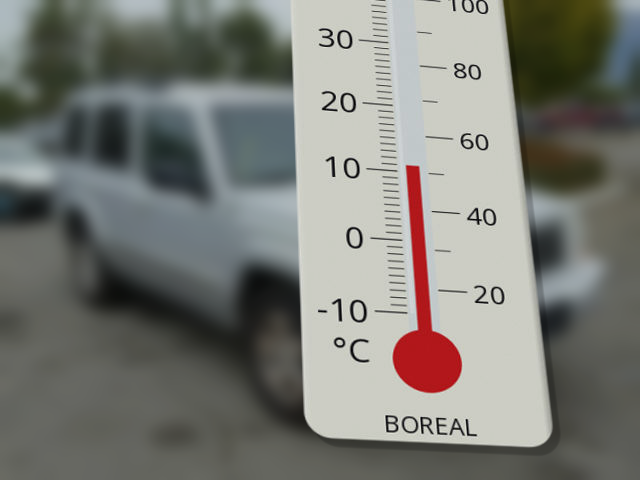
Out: 11
